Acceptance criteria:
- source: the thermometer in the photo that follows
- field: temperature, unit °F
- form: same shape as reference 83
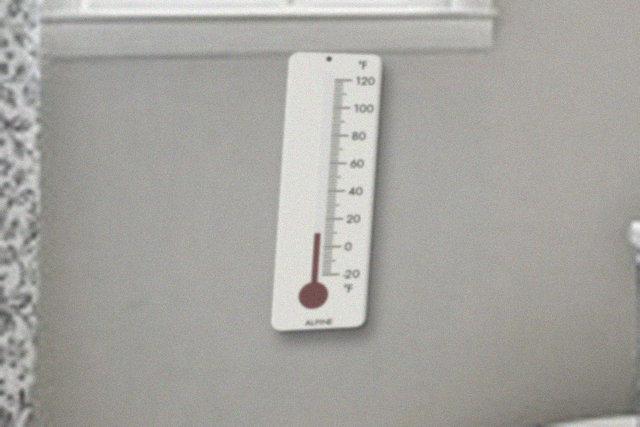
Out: 10
